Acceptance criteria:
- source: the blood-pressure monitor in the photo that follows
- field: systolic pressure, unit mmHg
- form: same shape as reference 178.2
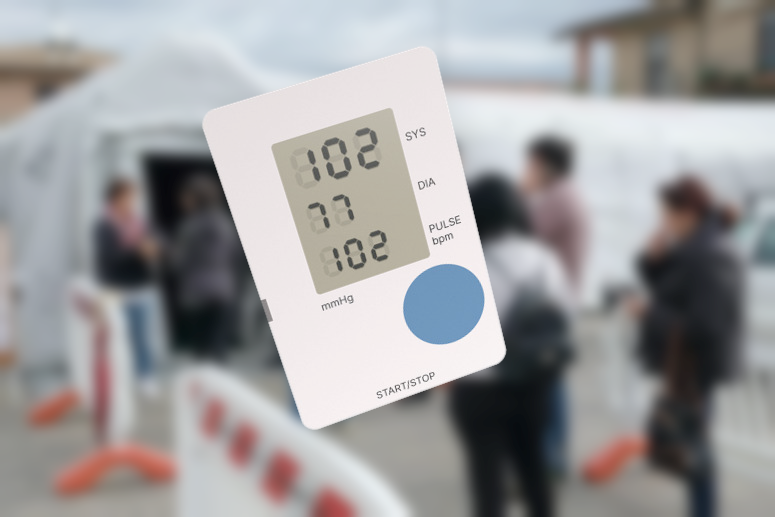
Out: 102
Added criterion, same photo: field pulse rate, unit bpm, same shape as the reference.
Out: 102
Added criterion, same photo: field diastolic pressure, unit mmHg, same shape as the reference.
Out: 77
